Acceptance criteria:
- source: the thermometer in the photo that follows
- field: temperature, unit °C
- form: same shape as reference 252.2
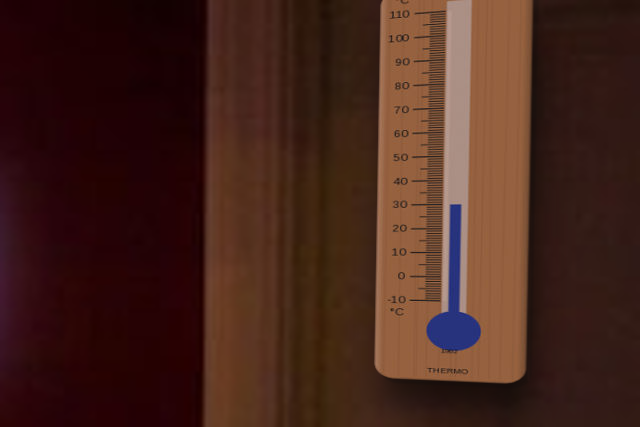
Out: 30
